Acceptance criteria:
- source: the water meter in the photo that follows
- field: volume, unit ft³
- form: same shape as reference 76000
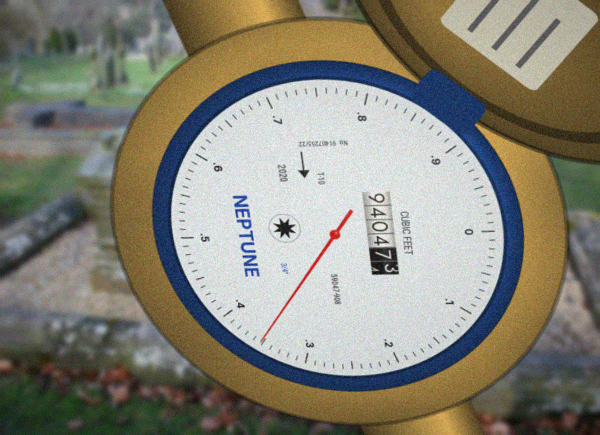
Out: 940473.35
